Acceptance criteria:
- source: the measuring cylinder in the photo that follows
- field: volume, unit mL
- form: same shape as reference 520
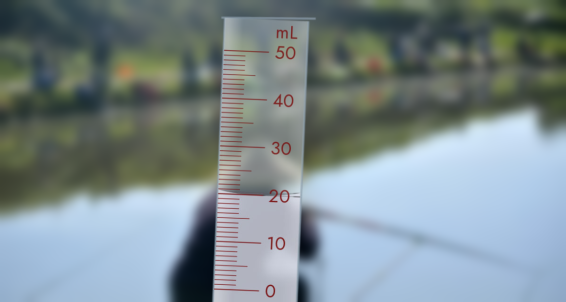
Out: 20
